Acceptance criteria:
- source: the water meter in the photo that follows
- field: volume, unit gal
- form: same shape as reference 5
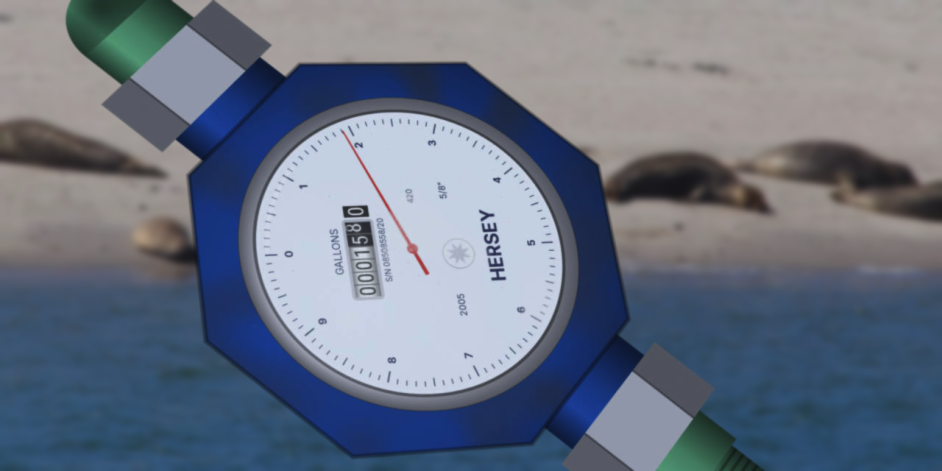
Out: 1581.9
